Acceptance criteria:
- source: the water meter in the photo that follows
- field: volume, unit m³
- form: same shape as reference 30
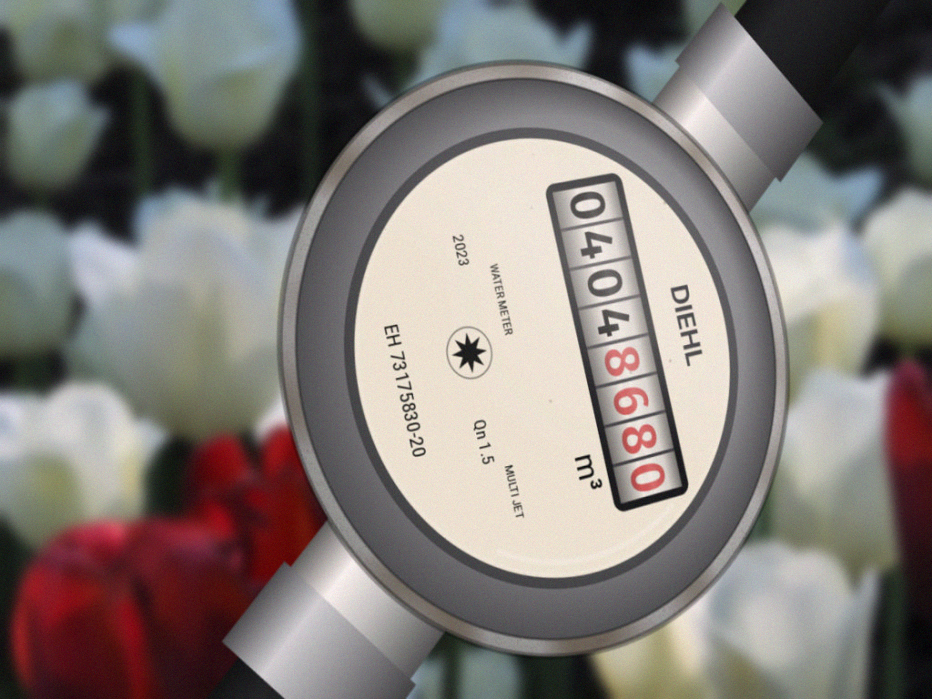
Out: 404.8680
